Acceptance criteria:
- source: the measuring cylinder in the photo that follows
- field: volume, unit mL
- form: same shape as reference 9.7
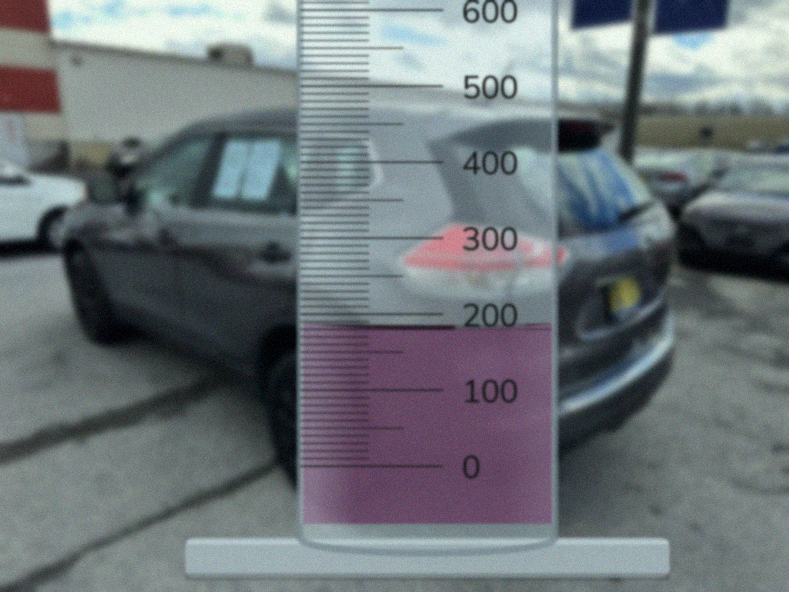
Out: 180
